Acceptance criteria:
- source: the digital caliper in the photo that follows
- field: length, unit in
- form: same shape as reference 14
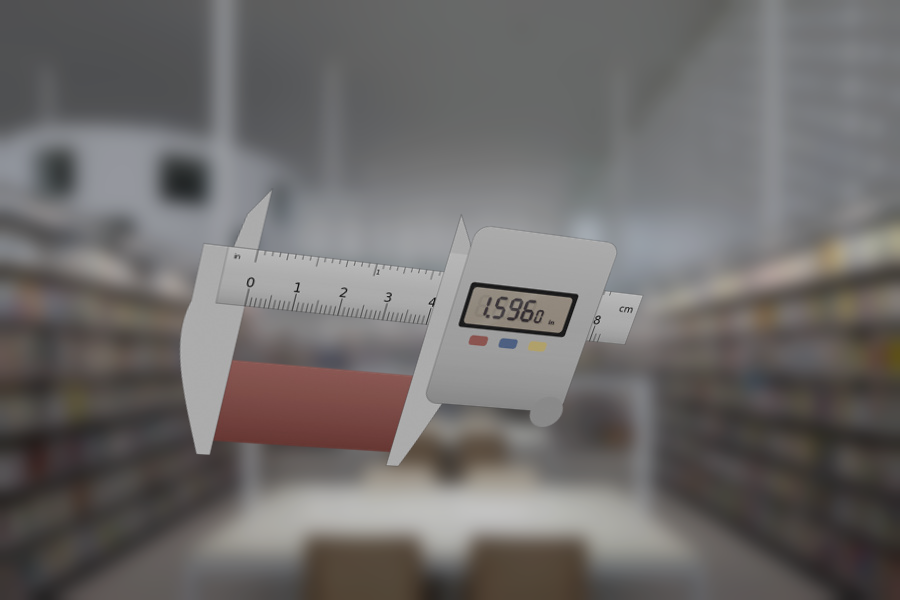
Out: 1.5960
